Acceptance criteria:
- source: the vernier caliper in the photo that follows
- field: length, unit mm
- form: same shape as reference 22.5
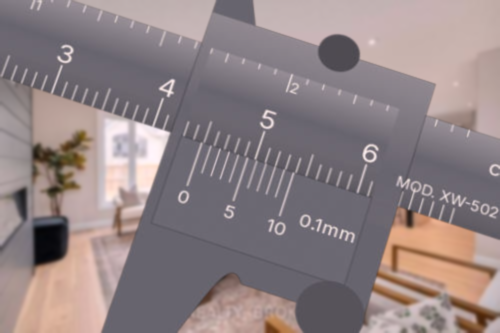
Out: 44.8
